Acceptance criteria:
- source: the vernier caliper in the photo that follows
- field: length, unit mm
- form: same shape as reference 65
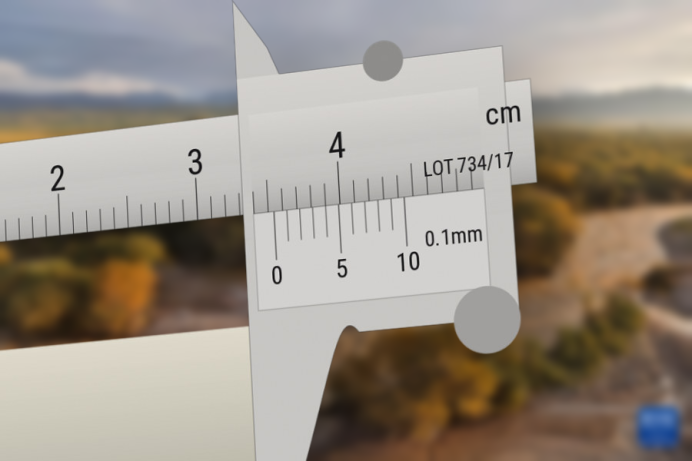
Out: 35.4
